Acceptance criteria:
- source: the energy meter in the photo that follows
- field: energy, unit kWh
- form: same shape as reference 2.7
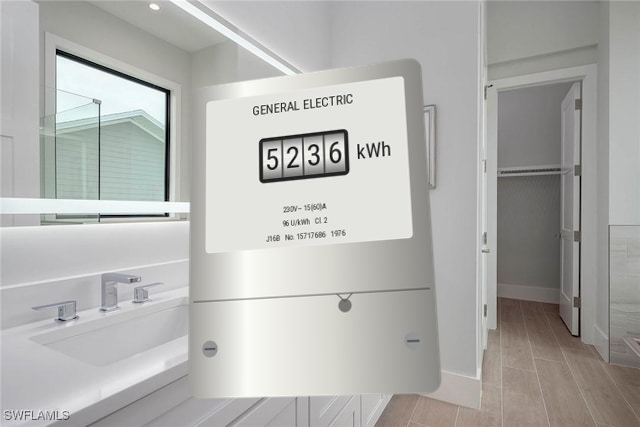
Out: 5236
